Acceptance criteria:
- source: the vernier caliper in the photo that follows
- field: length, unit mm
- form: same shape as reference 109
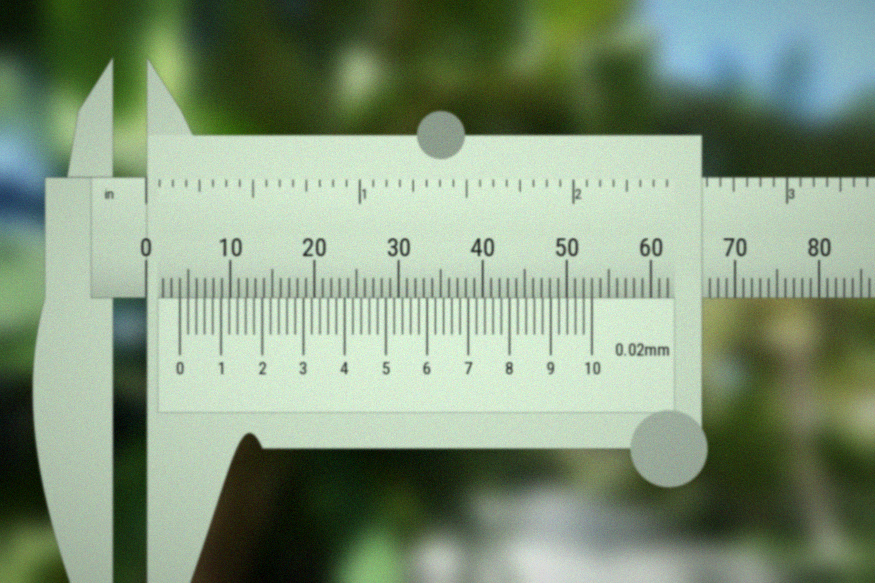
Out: 4.0
